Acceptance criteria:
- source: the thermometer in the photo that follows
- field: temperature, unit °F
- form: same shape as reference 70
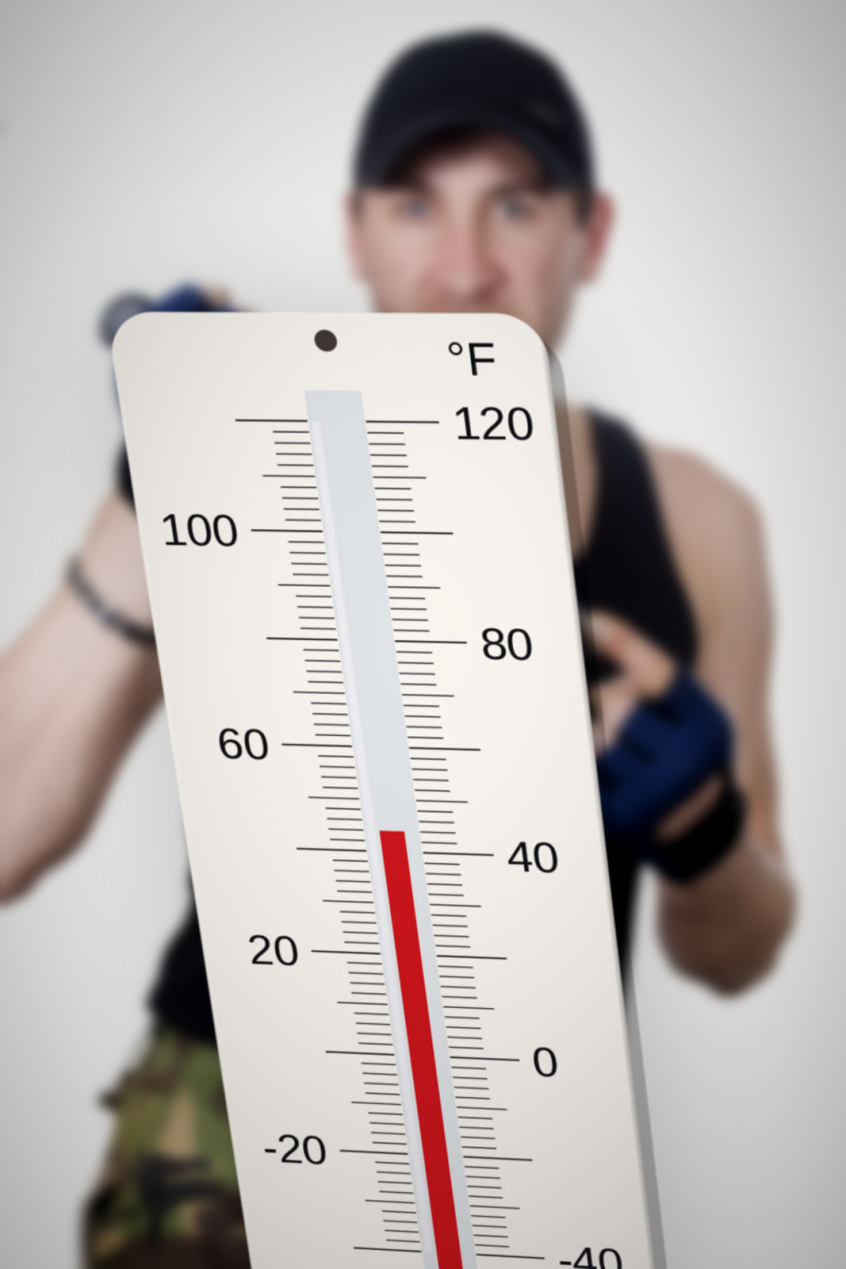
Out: 44
